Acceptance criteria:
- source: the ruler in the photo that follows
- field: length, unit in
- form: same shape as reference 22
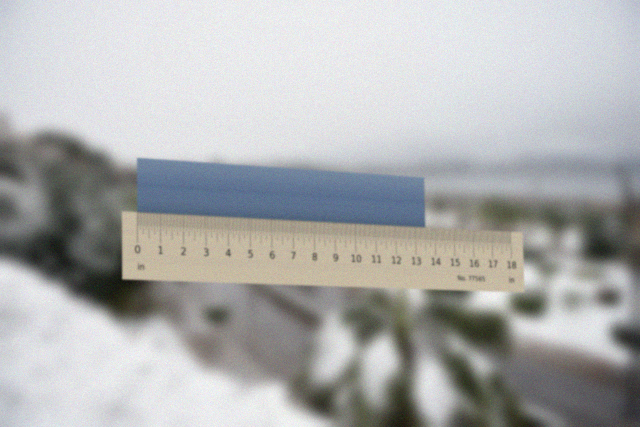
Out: 13.5
